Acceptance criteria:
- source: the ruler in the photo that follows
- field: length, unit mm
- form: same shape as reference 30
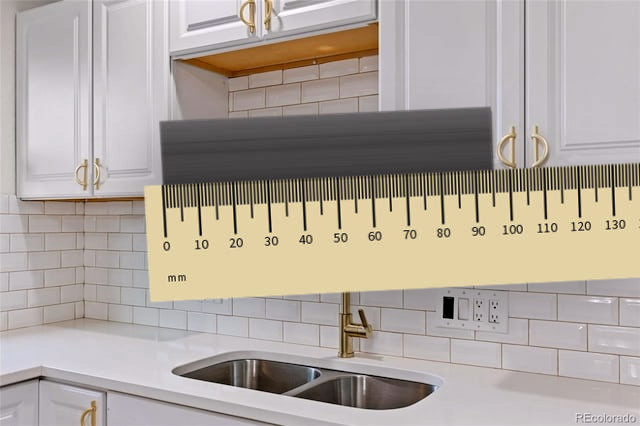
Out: 95
